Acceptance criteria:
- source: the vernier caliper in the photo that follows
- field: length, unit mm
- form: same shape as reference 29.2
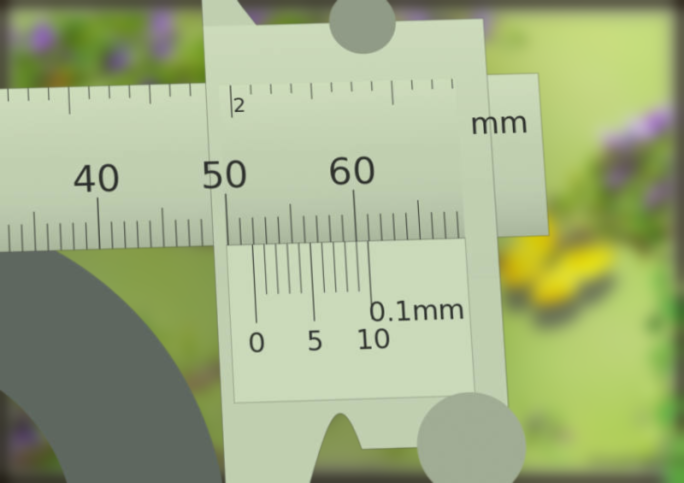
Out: 51.9
